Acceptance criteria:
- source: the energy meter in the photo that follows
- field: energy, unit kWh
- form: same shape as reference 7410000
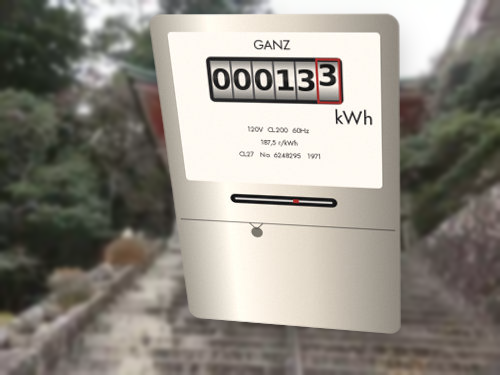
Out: 13.3
